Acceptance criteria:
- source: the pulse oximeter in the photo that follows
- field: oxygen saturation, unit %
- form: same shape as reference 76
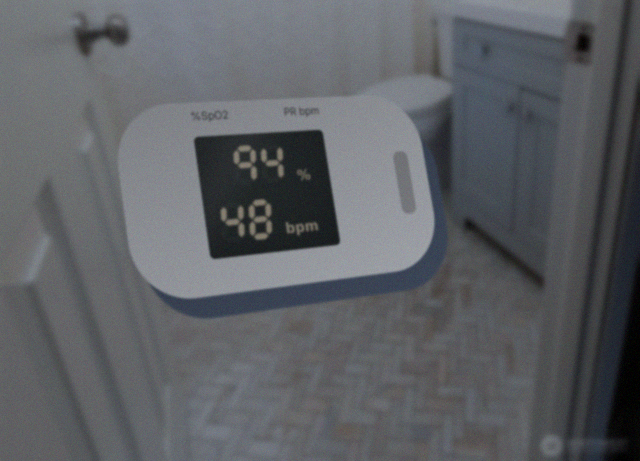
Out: 94
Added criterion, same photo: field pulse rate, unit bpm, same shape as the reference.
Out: 48
